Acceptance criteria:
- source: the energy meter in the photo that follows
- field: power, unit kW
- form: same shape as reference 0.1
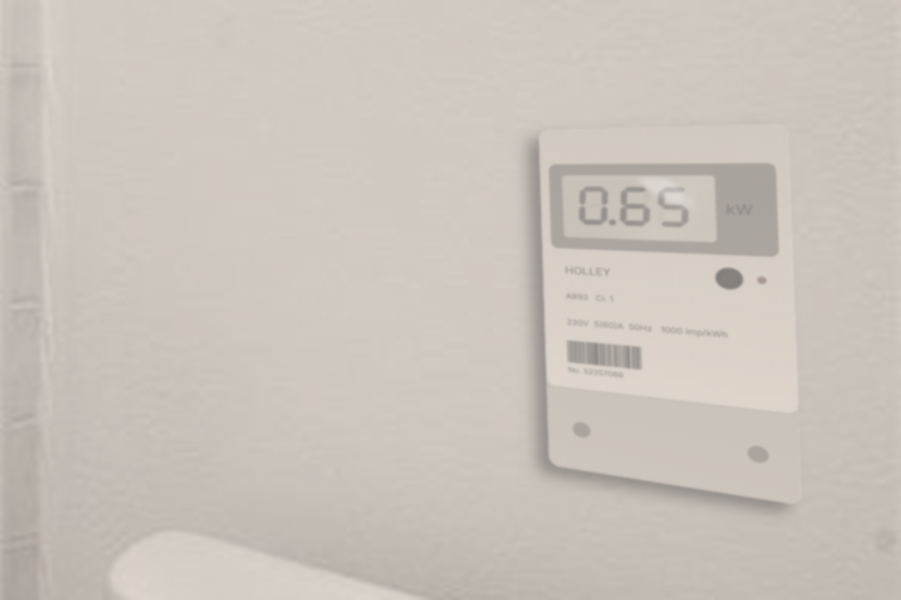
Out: 0.65
